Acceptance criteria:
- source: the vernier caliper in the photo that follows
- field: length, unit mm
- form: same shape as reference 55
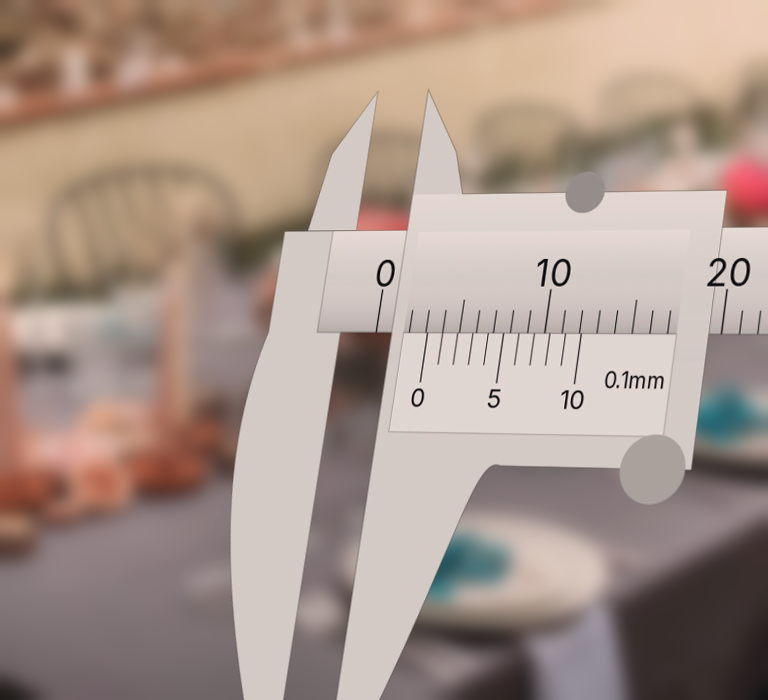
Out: 3.1
